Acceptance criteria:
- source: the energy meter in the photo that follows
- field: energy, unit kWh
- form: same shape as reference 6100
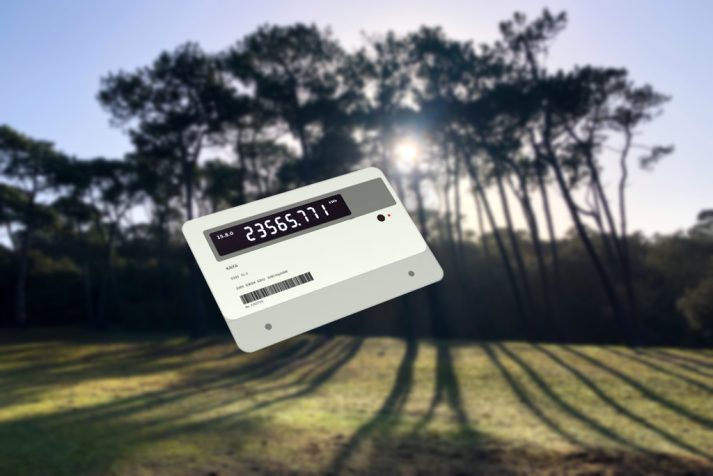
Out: 23565.771
